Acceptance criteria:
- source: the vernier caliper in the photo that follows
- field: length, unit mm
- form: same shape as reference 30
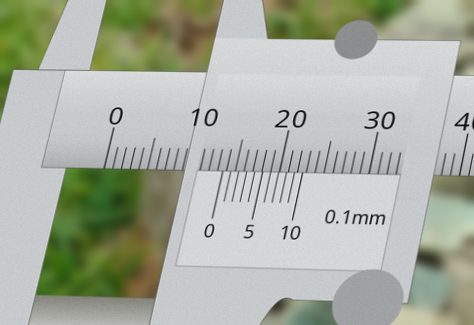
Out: 13.6
